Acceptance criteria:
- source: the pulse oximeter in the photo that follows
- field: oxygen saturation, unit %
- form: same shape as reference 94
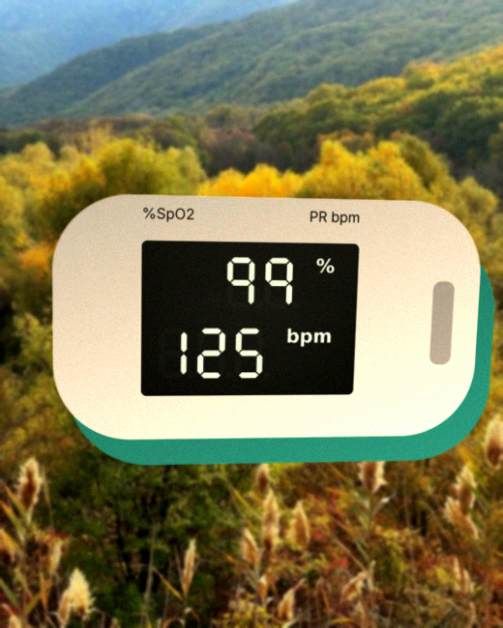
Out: 99
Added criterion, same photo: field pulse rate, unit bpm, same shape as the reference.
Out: 125
